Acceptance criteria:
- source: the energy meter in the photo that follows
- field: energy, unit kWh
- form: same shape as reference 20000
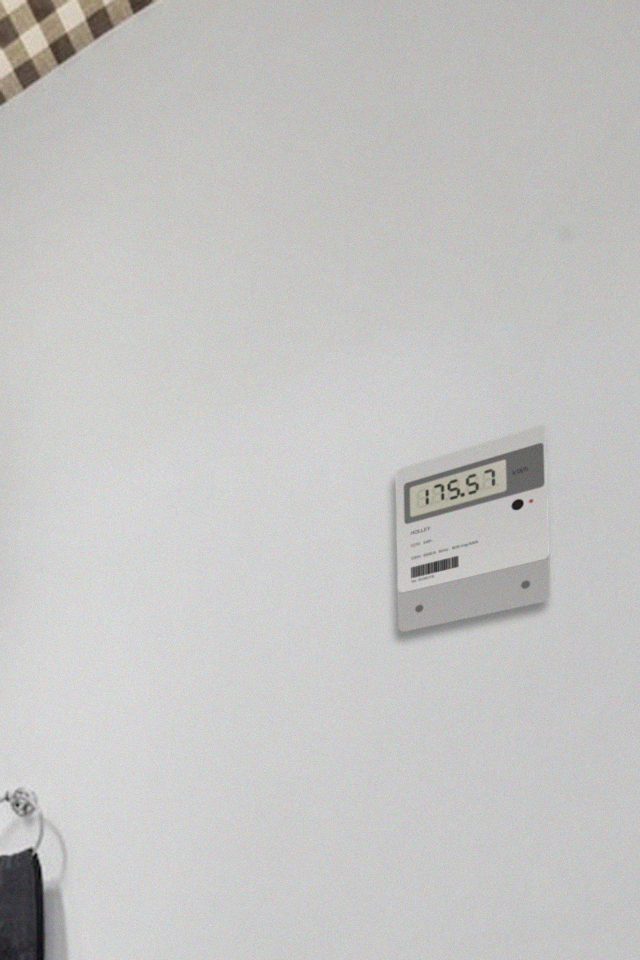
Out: 175.57
